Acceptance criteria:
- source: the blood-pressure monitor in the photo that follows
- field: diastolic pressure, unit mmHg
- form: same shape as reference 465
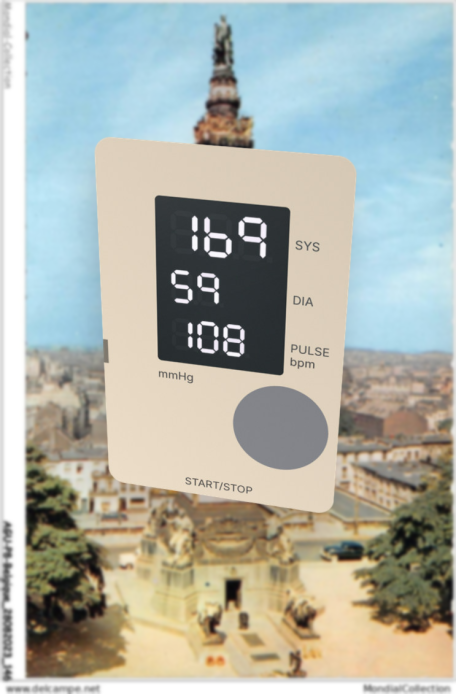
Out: 59
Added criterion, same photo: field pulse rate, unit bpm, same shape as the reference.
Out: 108
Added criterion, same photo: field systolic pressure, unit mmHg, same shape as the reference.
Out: 169
